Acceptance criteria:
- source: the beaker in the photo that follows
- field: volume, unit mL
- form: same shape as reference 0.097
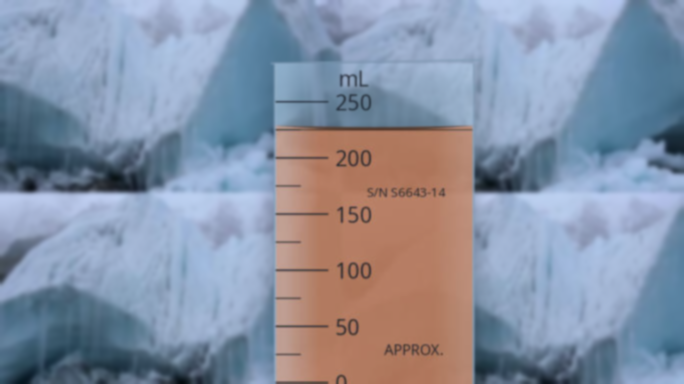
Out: 225
